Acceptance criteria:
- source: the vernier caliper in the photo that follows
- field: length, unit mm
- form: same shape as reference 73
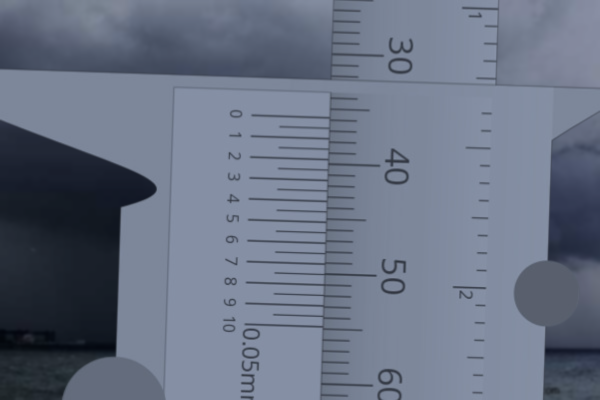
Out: 35.8
